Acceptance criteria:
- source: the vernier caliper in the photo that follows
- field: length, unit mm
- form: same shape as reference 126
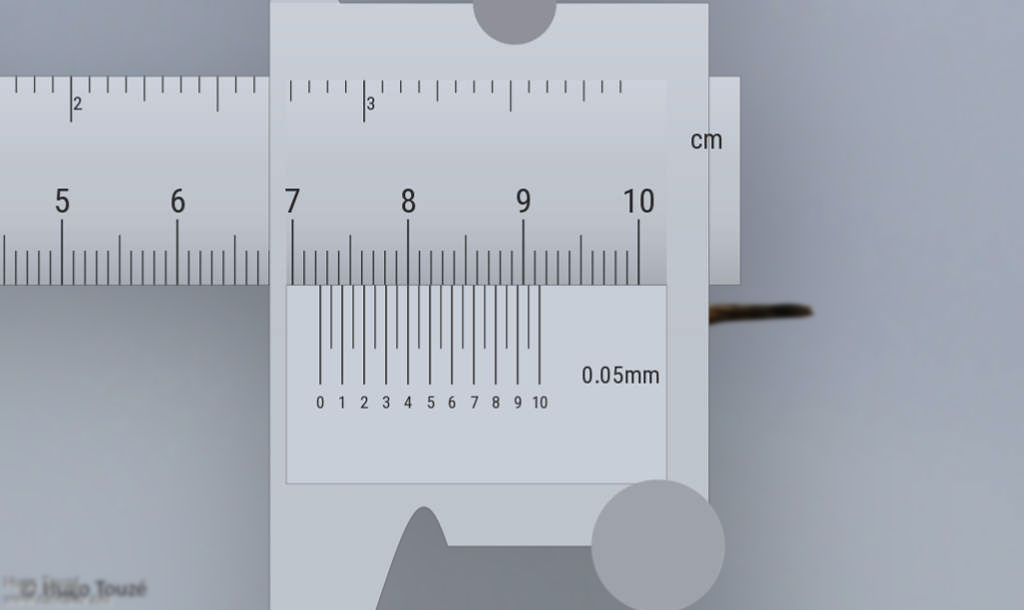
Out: 72.4
